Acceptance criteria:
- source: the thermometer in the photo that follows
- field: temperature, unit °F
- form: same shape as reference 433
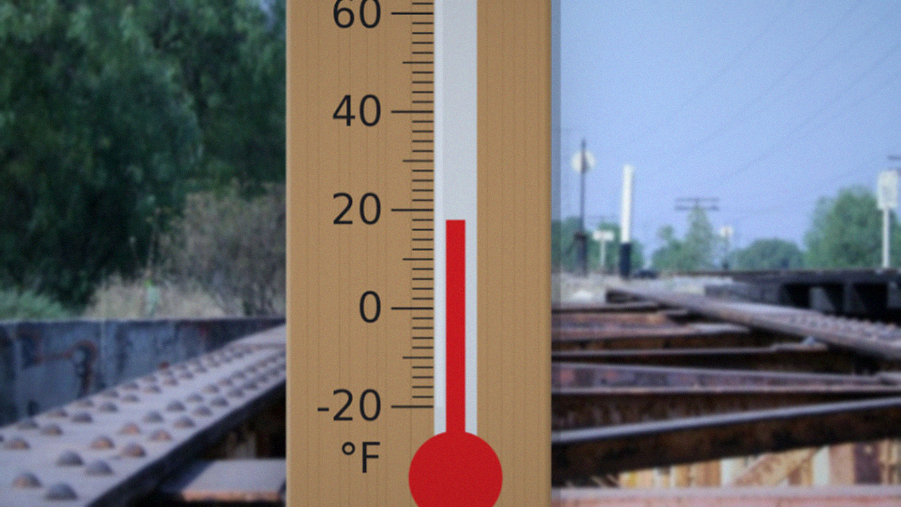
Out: 18
